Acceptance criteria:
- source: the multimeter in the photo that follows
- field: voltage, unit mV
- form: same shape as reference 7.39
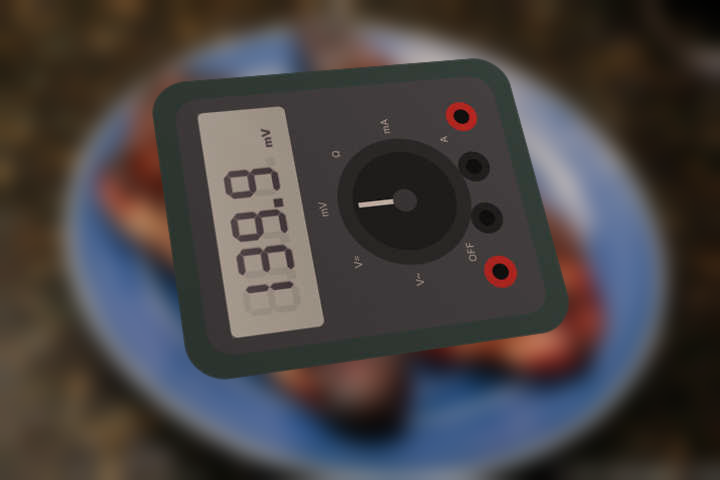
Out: 139.9
